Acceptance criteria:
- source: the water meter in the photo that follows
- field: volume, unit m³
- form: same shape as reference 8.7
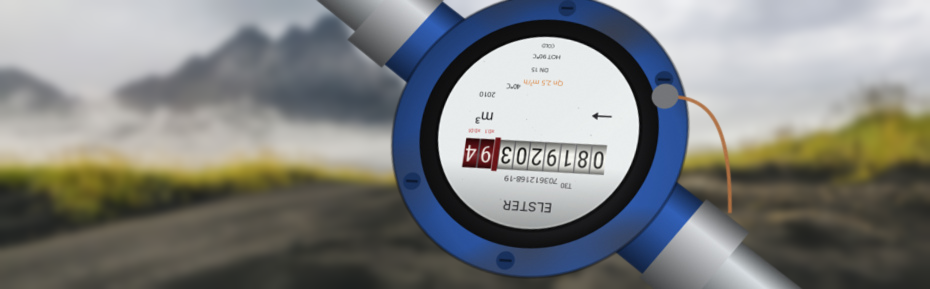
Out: 819203.94
